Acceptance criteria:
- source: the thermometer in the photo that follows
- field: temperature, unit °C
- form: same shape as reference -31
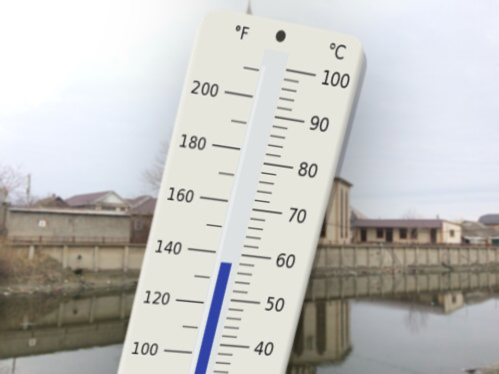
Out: 58
